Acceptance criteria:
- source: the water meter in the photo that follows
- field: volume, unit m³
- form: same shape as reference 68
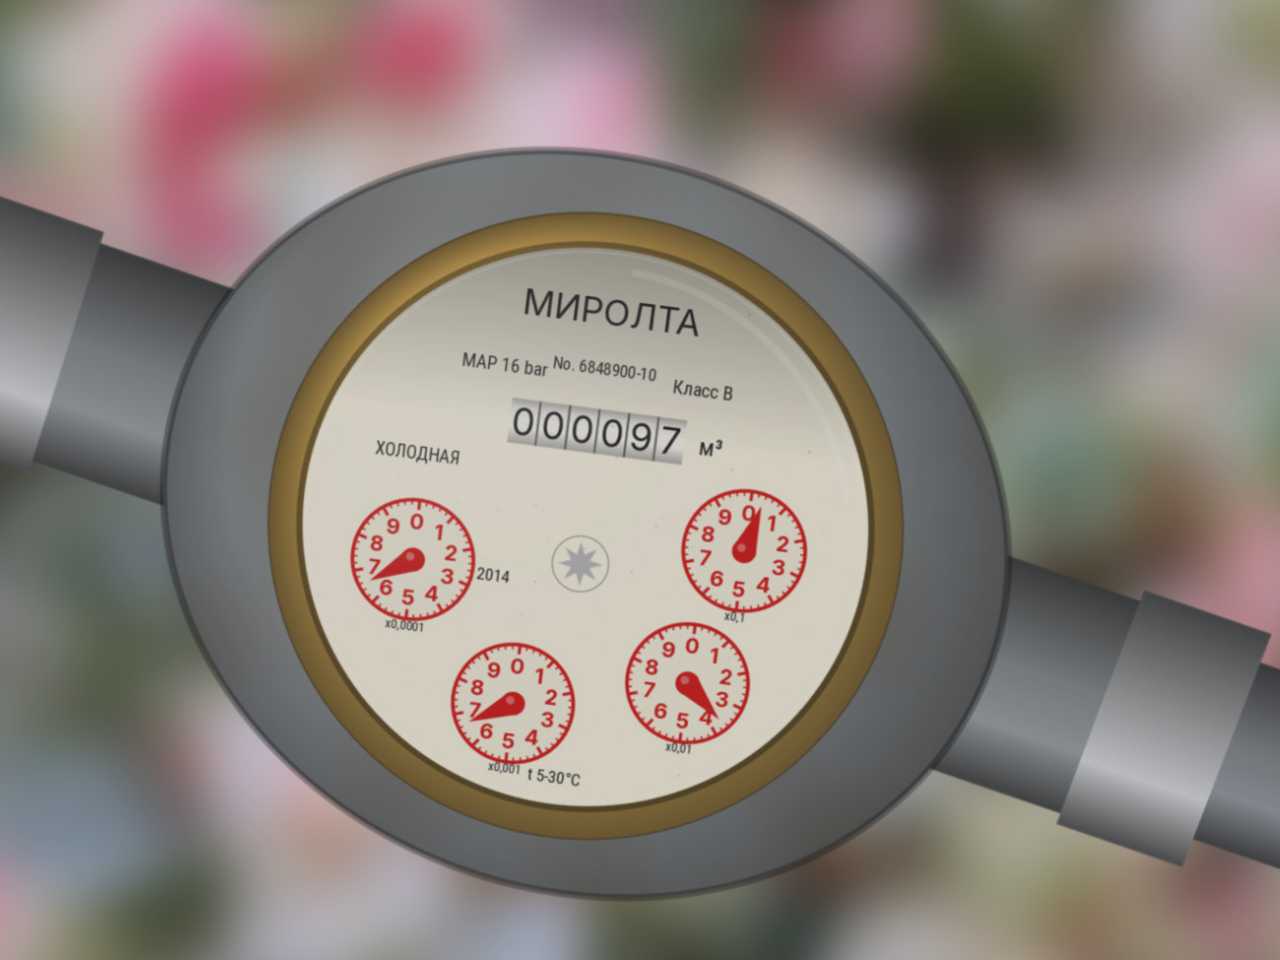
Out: 97.0366
